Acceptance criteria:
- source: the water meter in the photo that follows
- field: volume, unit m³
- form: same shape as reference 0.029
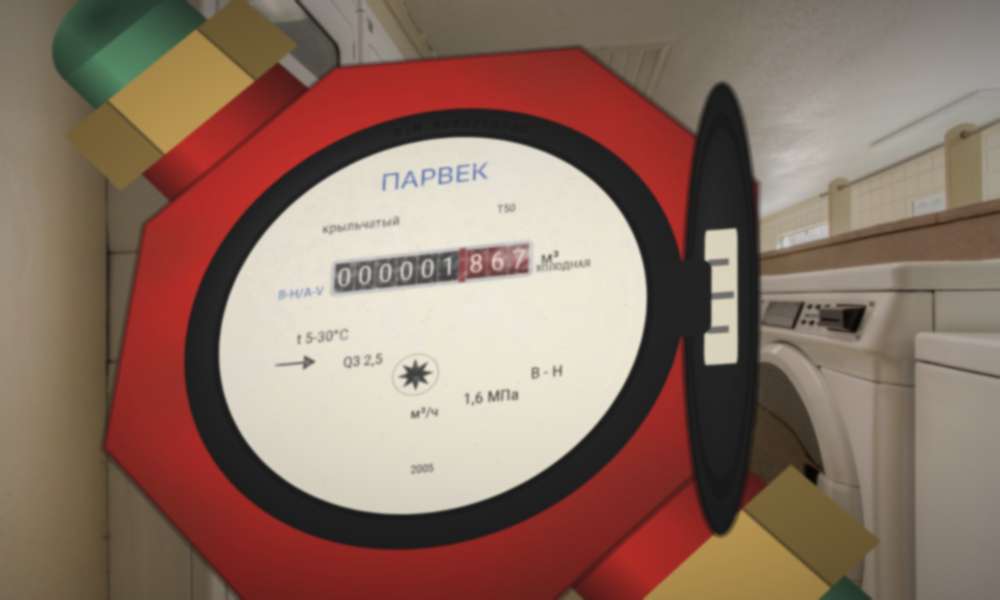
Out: 1.867
